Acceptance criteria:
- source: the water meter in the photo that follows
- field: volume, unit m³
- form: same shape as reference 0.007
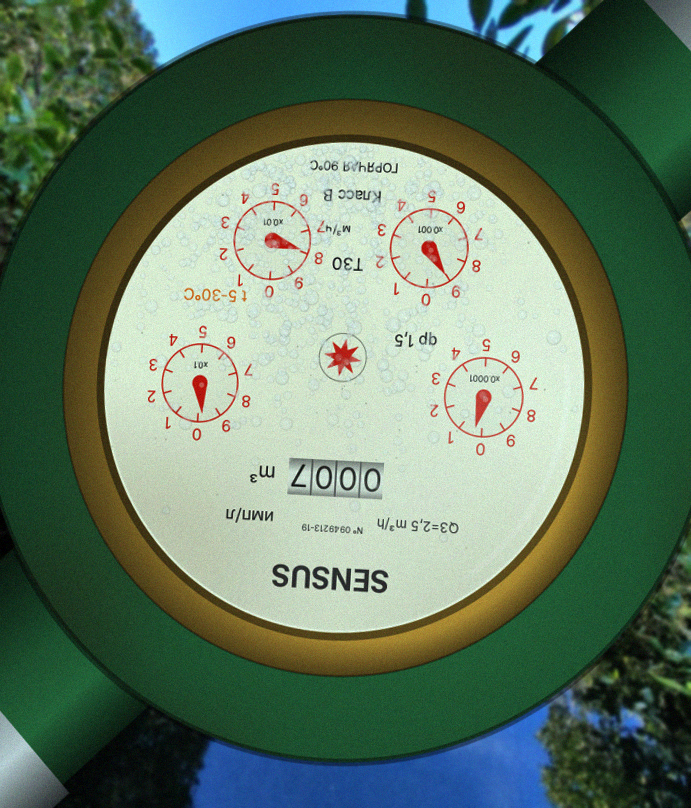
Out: 6.9790
